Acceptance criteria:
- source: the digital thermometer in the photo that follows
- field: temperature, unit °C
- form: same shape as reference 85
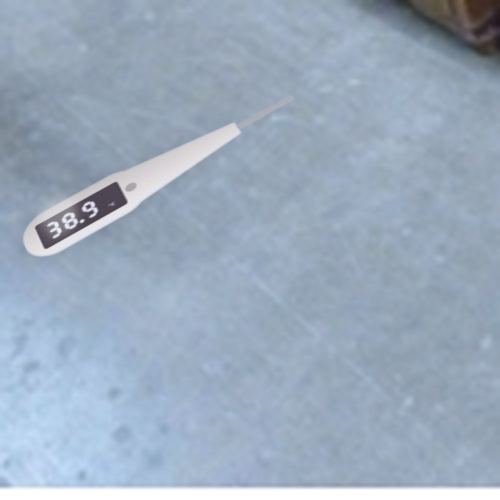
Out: 38.9
